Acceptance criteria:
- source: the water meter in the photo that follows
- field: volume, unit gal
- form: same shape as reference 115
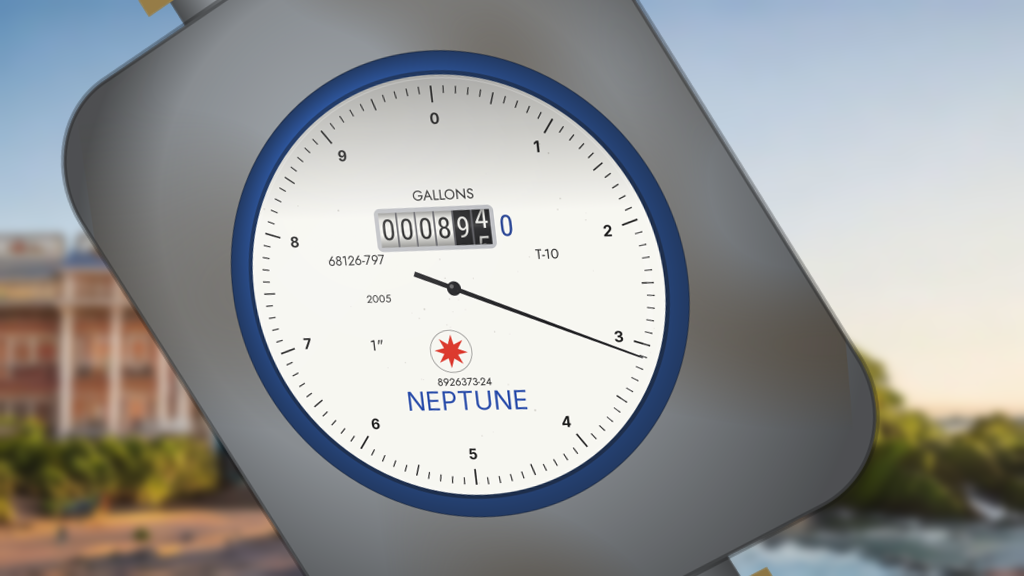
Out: 8943.1
